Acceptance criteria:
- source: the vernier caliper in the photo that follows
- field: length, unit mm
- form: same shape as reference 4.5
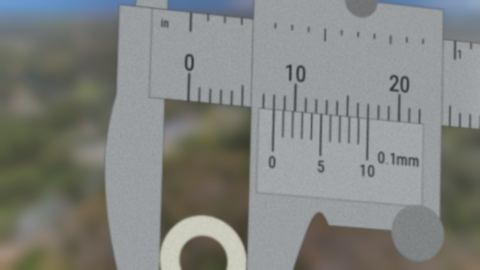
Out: 8.0
